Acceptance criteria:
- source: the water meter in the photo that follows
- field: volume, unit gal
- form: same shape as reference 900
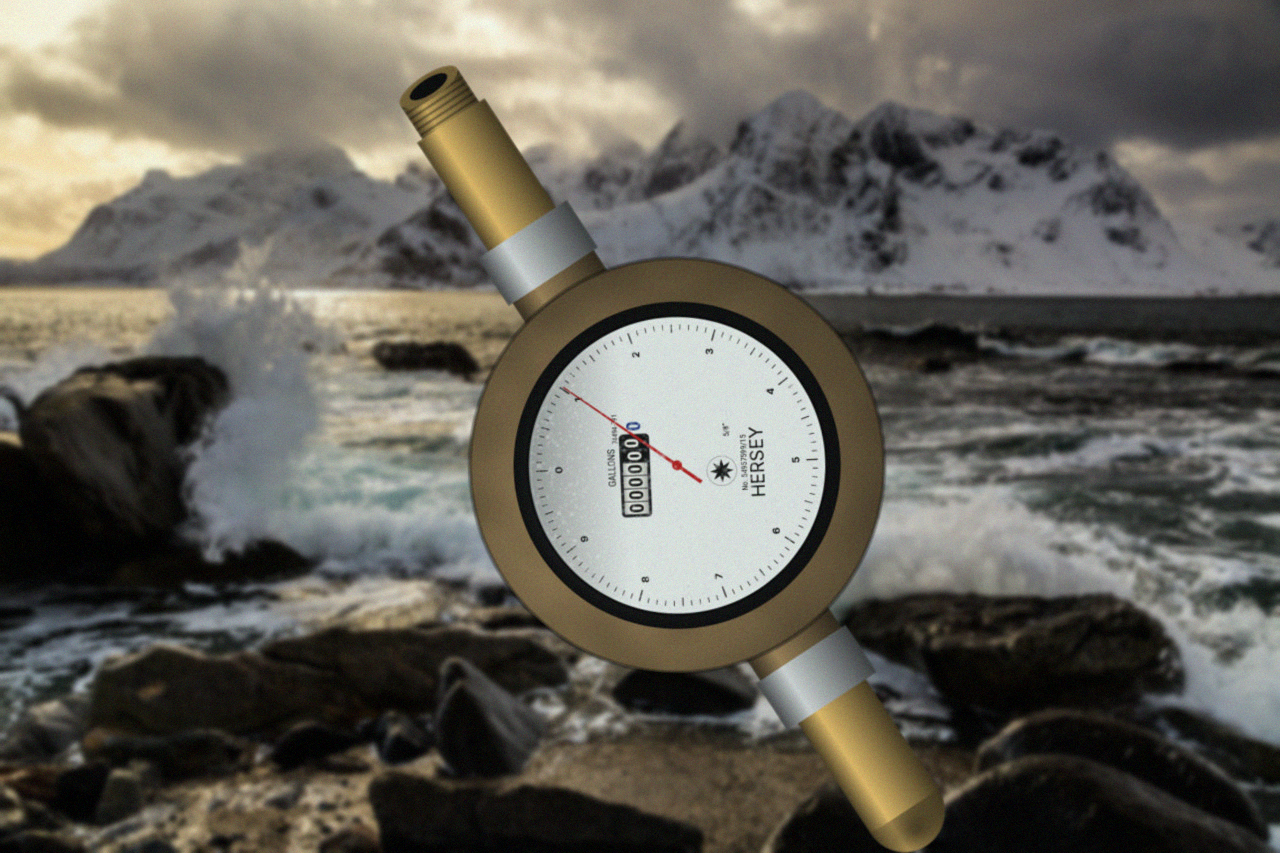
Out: 1.0
